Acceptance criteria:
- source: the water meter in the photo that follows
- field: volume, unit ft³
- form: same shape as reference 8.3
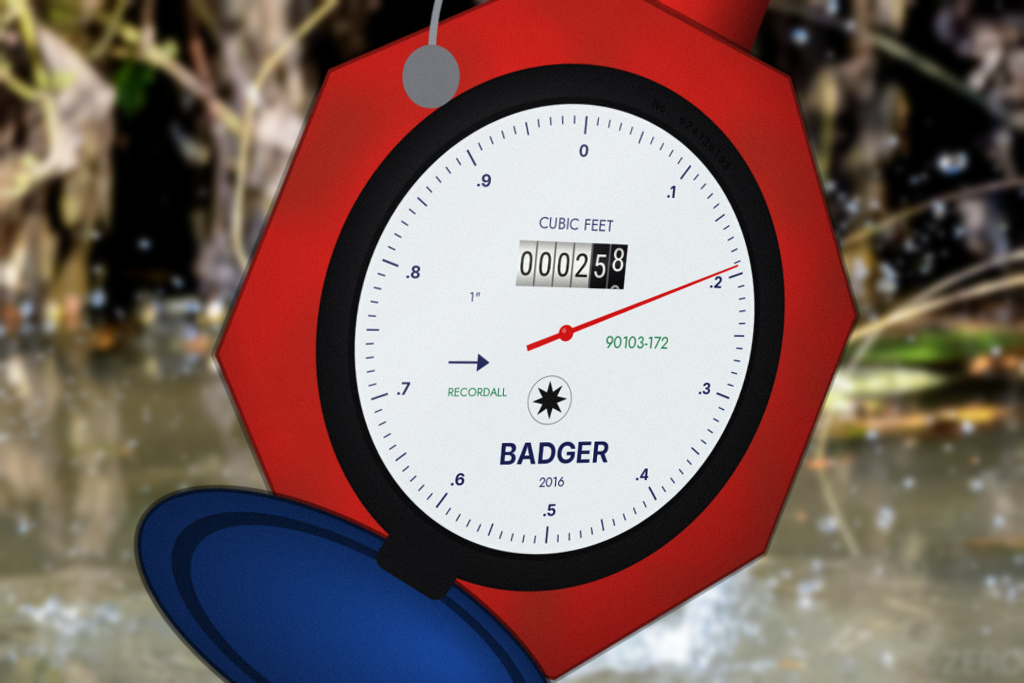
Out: 258.19
